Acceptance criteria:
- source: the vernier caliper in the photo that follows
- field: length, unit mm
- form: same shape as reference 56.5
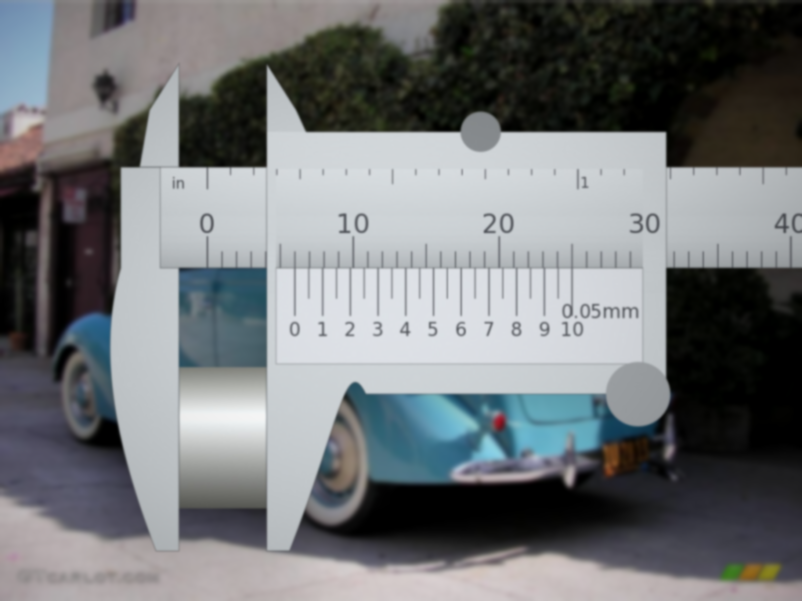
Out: 6.0
